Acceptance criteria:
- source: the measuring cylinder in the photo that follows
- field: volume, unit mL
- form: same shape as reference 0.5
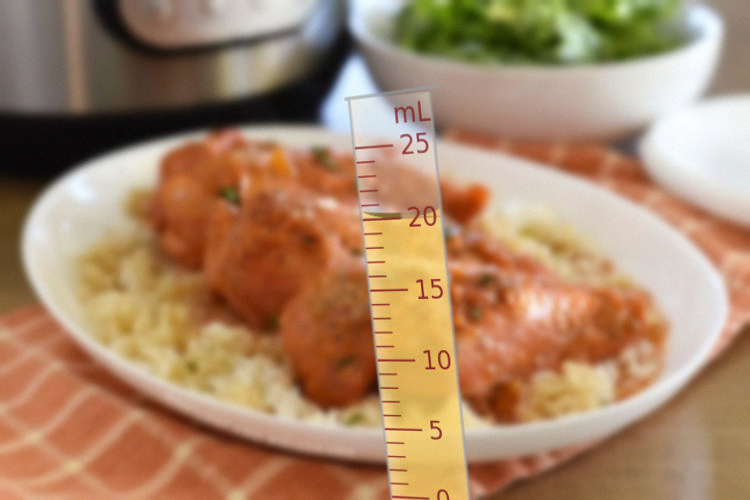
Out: 20
